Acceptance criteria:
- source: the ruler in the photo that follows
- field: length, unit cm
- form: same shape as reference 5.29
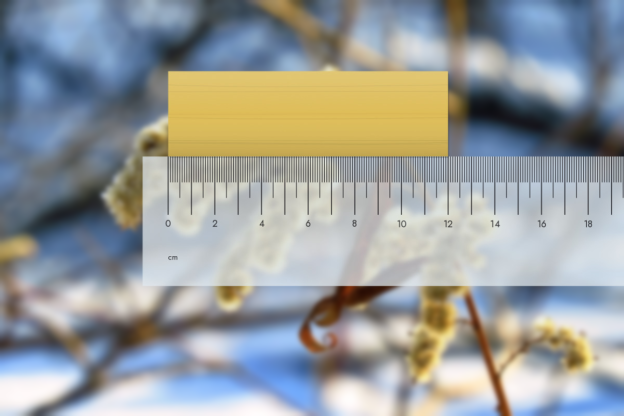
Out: 12
